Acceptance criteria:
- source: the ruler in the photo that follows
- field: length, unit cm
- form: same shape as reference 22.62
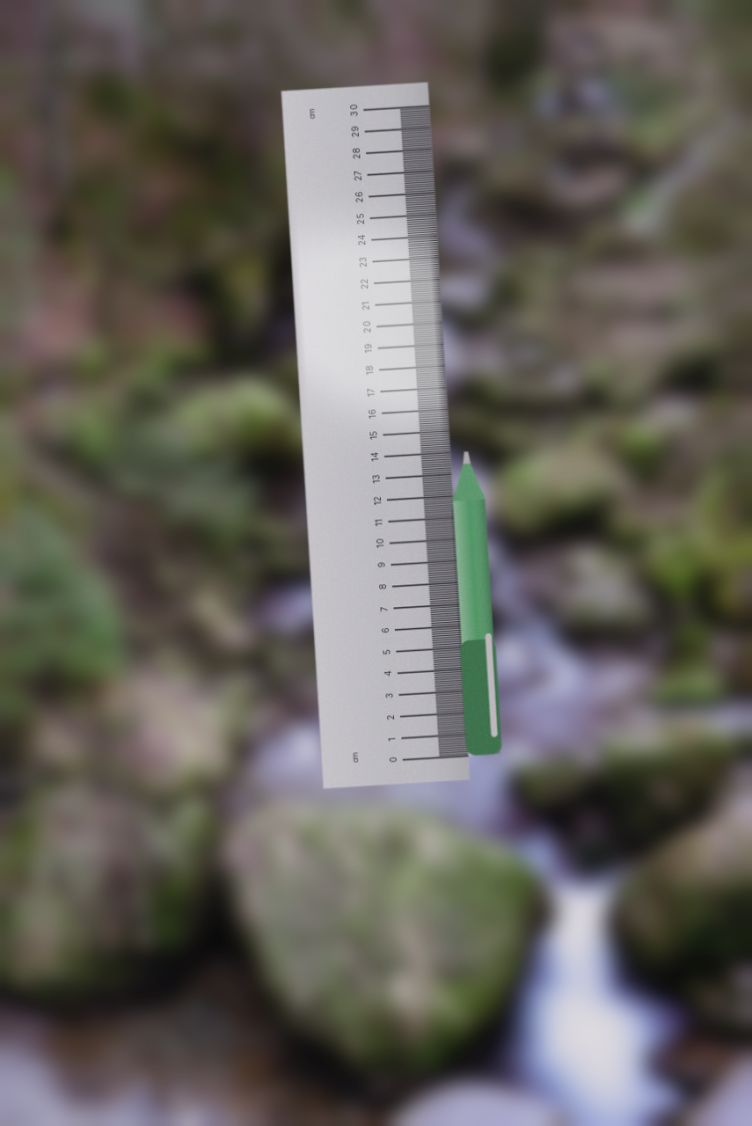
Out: 14
